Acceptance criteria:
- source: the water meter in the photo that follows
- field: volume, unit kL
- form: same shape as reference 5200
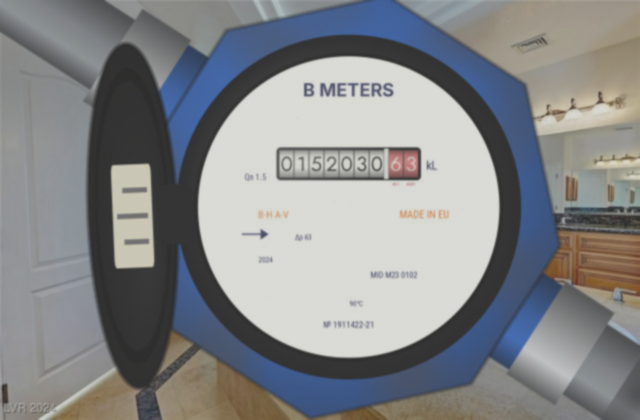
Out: 152030.63
